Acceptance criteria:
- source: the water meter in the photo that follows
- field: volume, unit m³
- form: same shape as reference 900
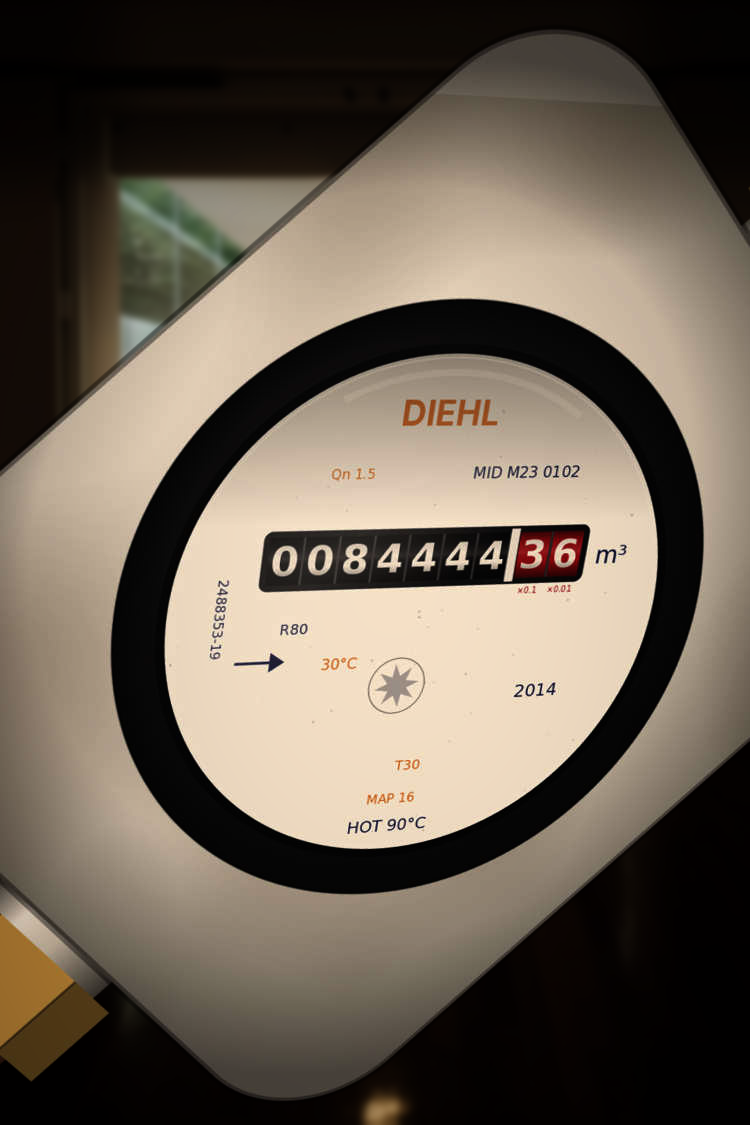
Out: 84444.36
